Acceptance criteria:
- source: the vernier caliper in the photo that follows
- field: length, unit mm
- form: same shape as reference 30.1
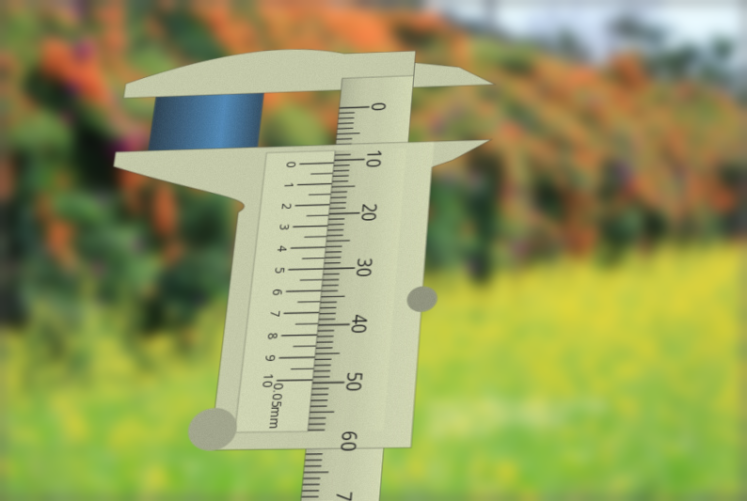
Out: 10.5
